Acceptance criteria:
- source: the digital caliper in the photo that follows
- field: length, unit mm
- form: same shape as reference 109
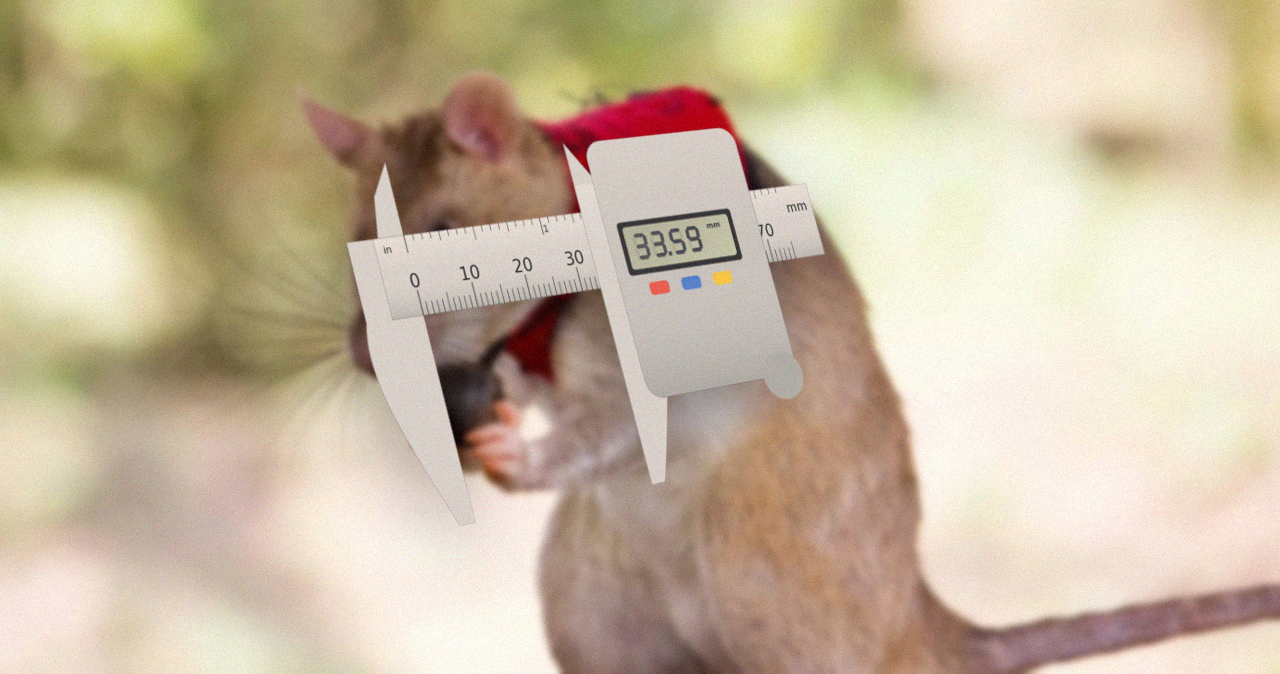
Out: 33.59
